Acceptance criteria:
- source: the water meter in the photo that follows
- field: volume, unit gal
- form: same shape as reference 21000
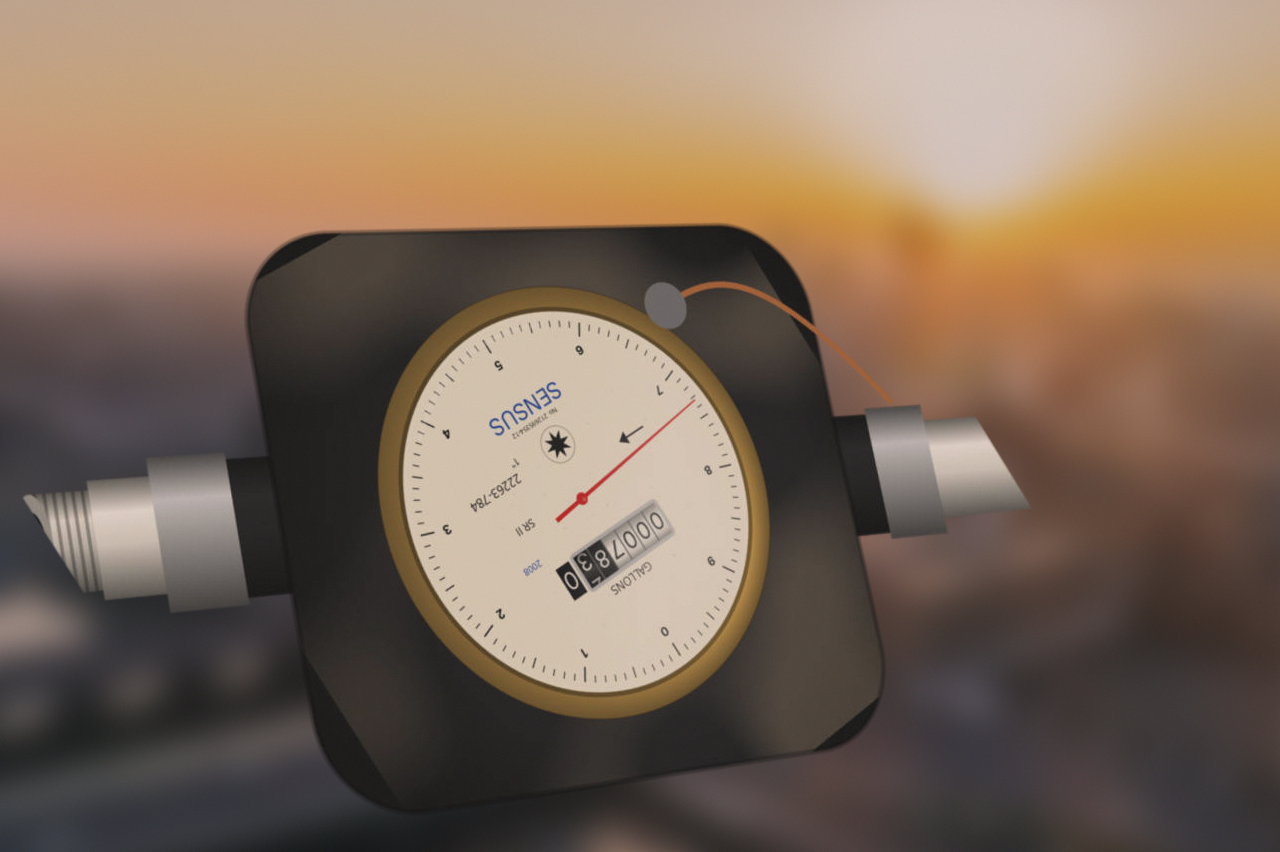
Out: 7827.3
